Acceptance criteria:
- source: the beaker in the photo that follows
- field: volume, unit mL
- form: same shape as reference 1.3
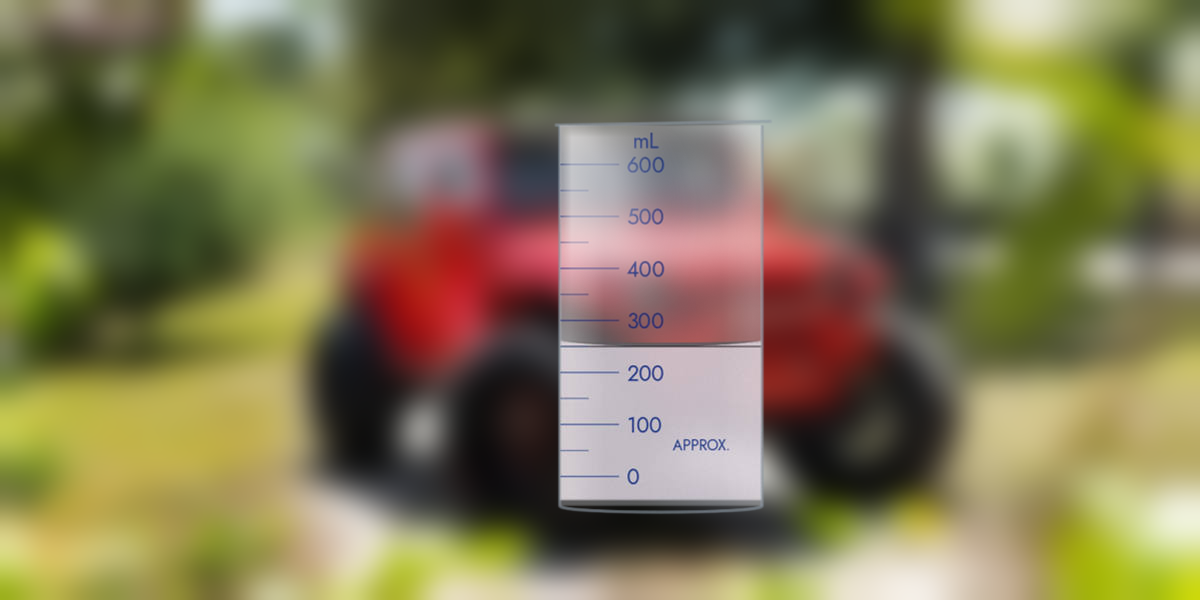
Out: 250
